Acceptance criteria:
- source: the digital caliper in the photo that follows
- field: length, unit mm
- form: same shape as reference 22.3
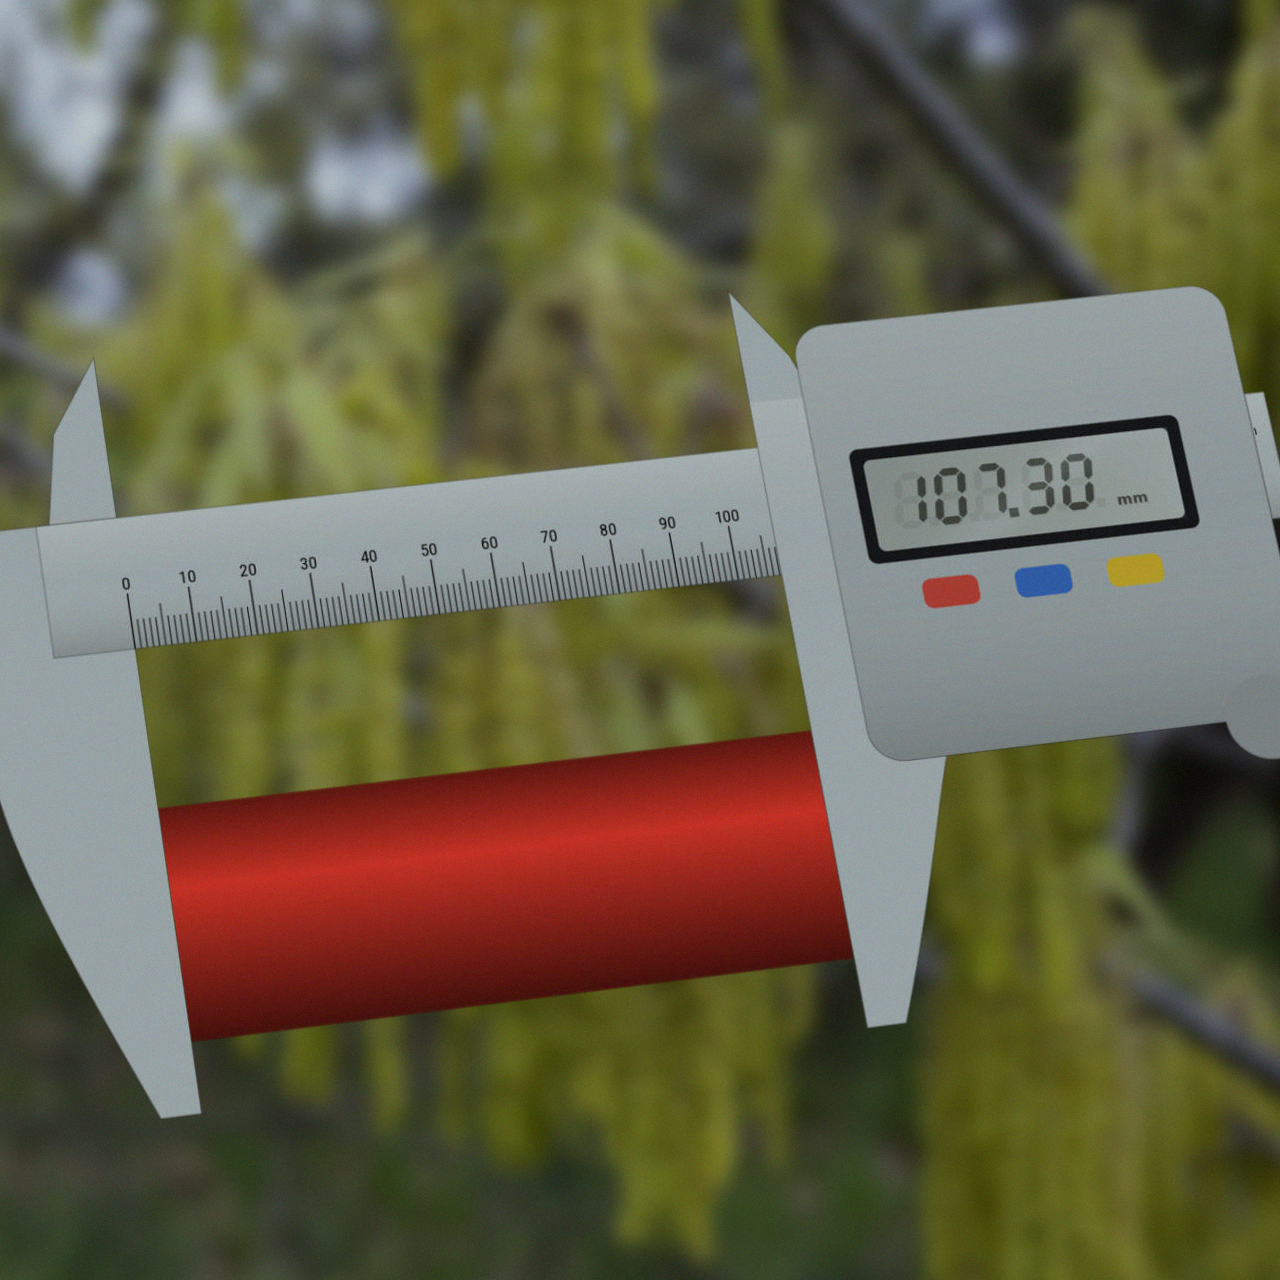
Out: 107.30
